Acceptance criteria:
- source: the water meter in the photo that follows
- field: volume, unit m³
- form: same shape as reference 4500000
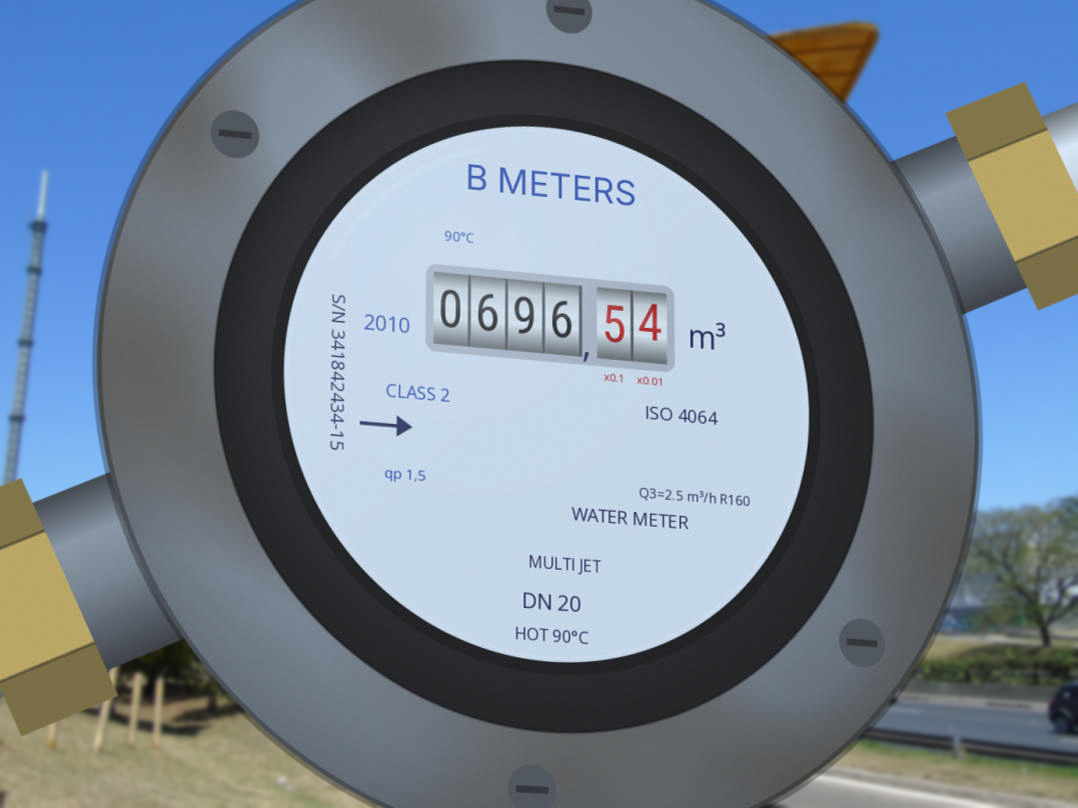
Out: 696.54
